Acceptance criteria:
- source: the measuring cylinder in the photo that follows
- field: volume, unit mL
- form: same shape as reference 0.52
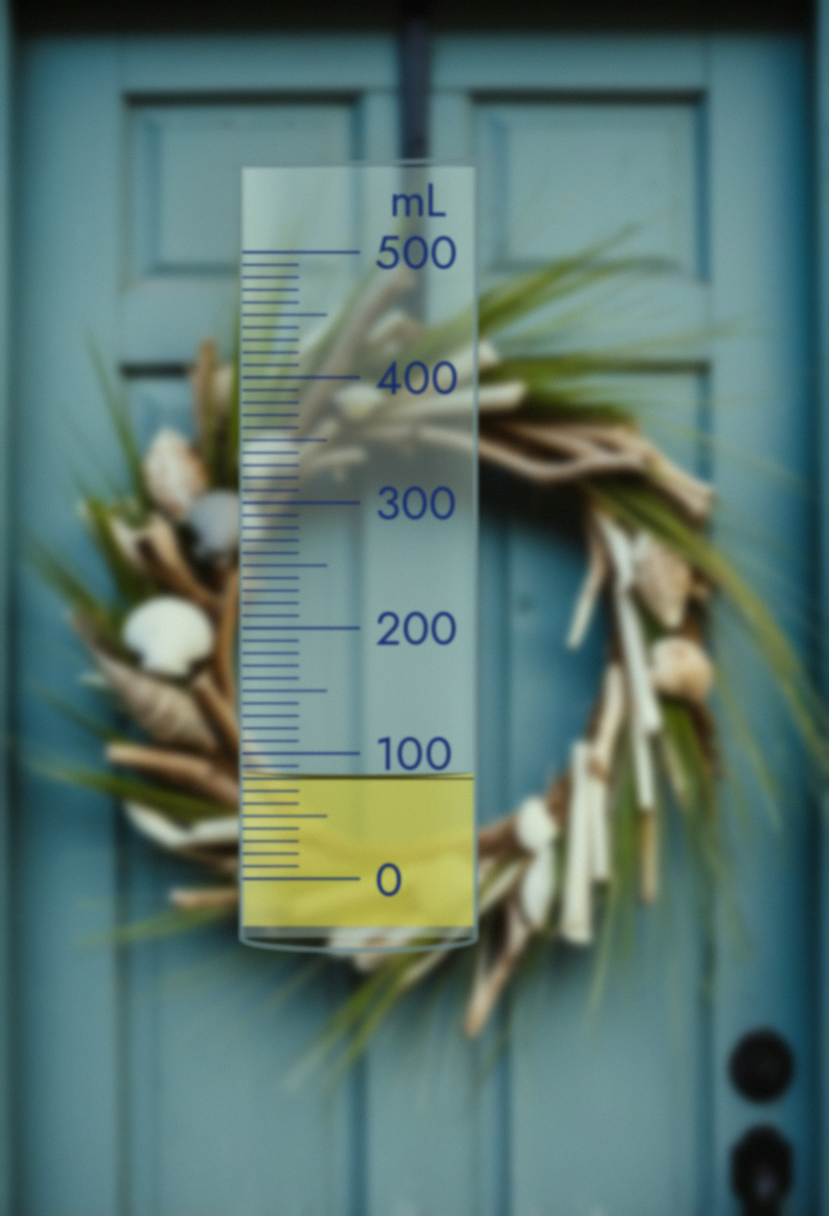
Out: 80
